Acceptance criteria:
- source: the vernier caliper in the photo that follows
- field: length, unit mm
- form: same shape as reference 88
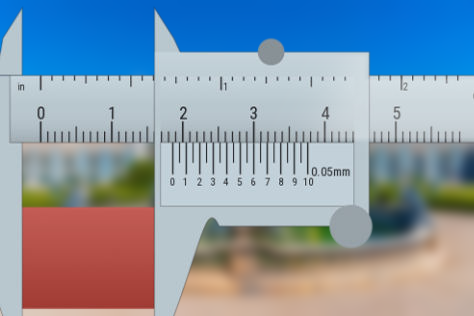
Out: 18.6
